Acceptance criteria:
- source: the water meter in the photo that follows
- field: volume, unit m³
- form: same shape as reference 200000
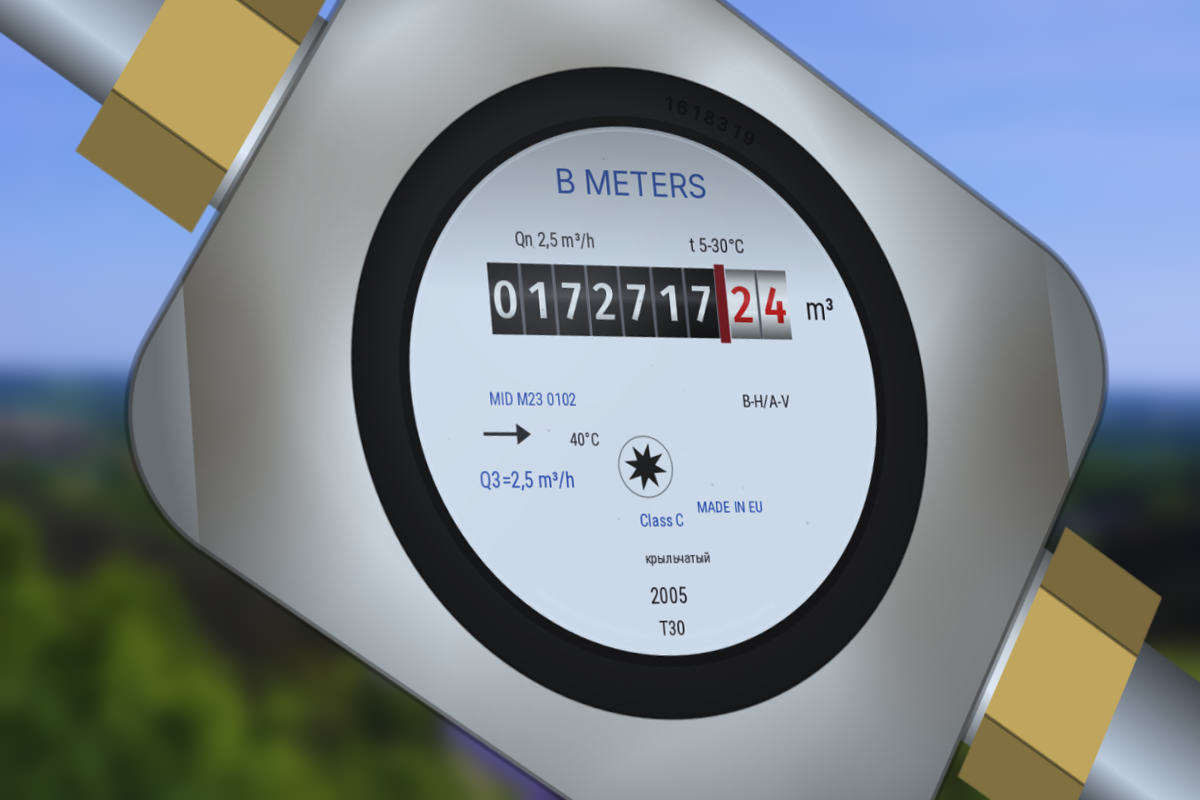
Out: 172717.24
